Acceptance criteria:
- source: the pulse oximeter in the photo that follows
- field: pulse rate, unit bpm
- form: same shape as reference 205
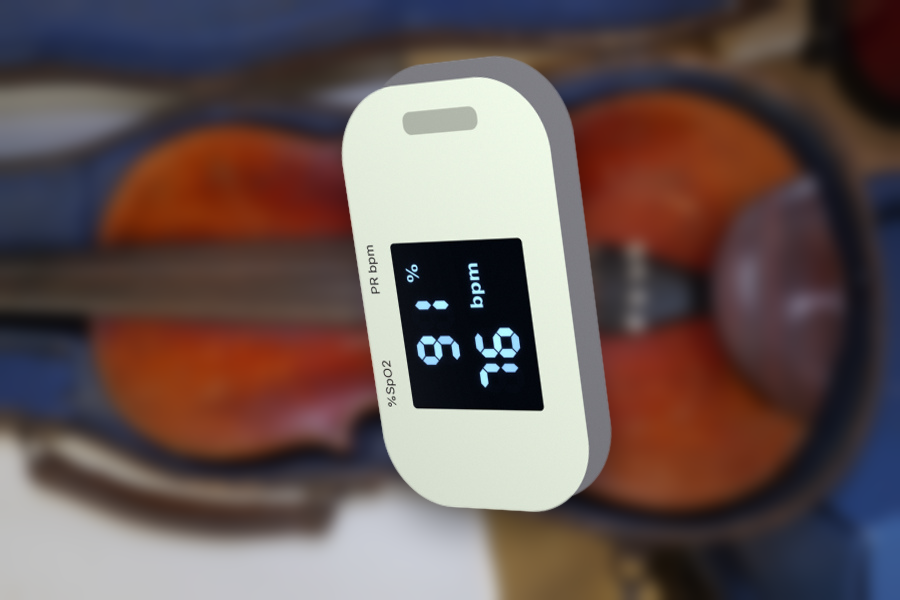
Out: 76
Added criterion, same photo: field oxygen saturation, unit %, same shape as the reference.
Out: 91
